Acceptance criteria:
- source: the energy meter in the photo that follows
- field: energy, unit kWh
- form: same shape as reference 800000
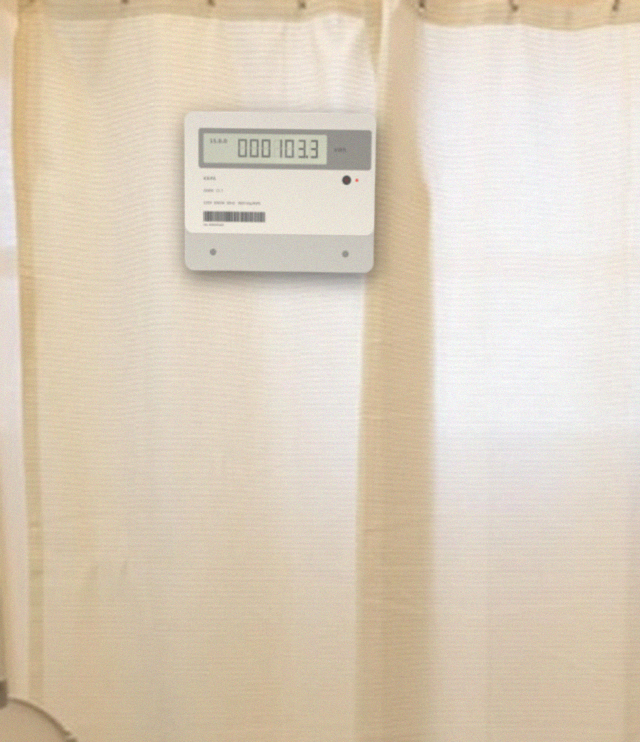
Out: 103.3
